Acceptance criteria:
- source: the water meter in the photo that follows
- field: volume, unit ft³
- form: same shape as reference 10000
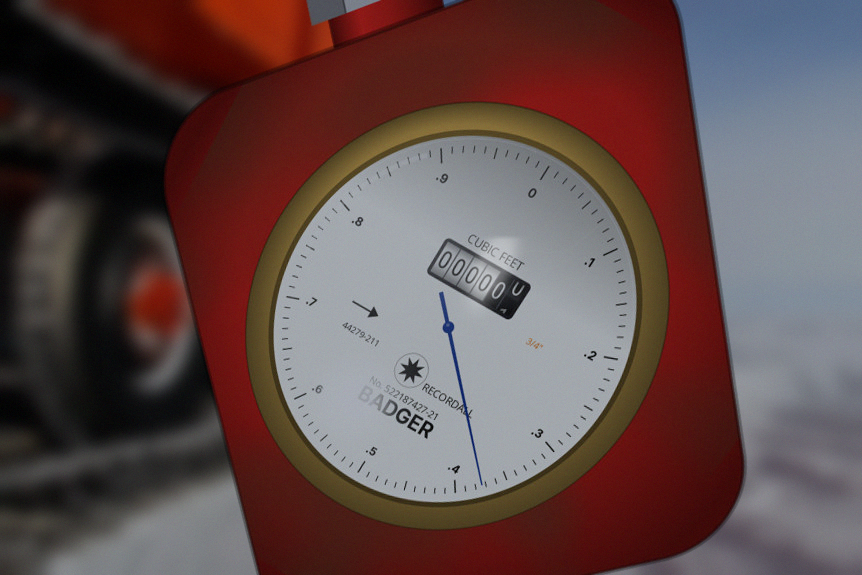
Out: 0.37
